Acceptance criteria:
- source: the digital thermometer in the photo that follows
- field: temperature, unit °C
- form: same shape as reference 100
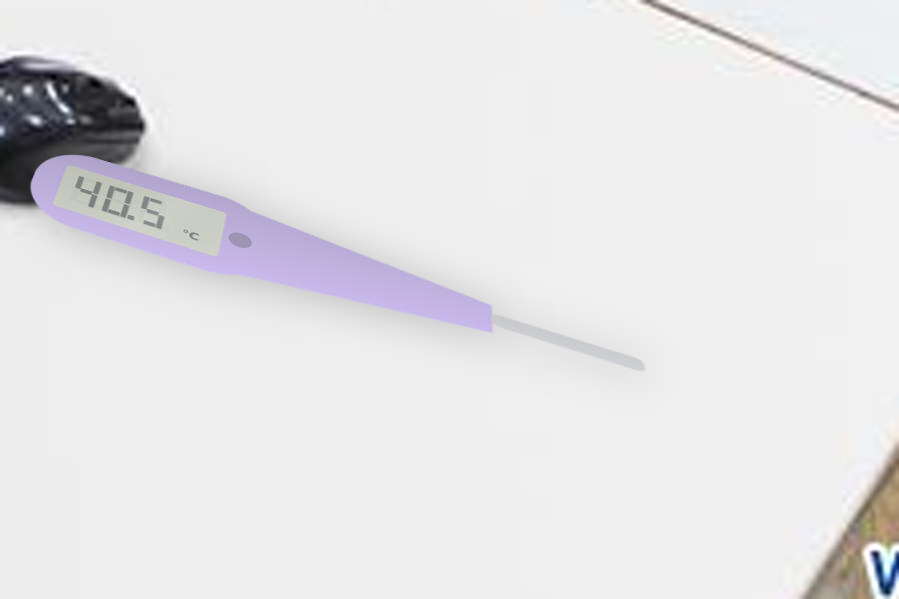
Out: 40.5
